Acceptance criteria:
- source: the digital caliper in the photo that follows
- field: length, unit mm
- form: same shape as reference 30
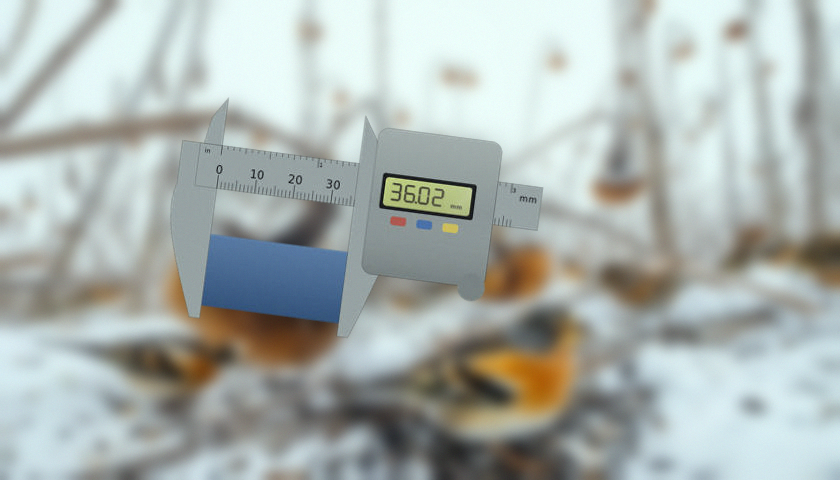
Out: 36.02
